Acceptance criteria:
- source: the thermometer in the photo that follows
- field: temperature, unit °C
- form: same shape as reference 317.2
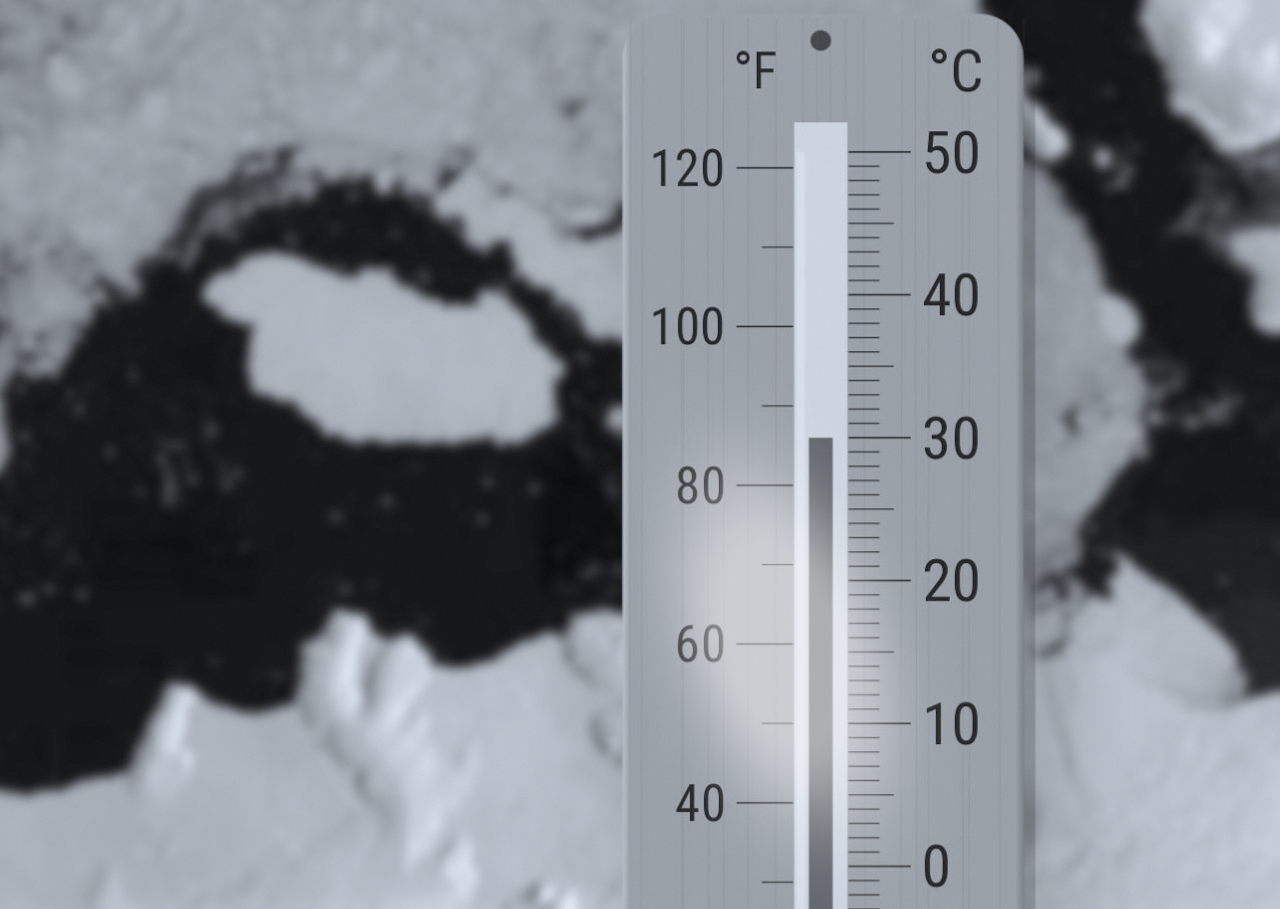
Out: 30
